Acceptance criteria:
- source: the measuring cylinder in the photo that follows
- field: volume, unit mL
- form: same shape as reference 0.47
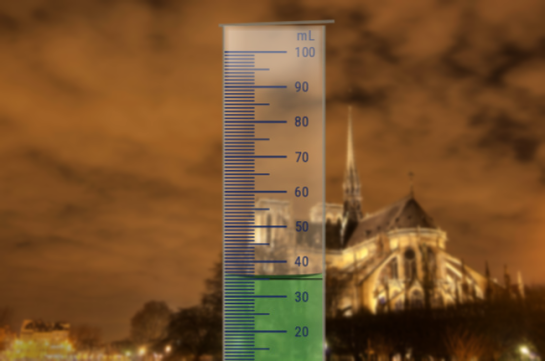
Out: 35
